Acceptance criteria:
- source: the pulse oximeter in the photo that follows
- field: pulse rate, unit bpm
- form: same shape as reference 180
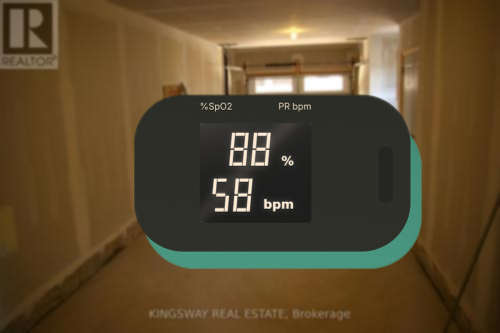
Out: 58
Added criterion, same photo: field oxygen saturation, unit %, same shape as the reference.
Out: 88
